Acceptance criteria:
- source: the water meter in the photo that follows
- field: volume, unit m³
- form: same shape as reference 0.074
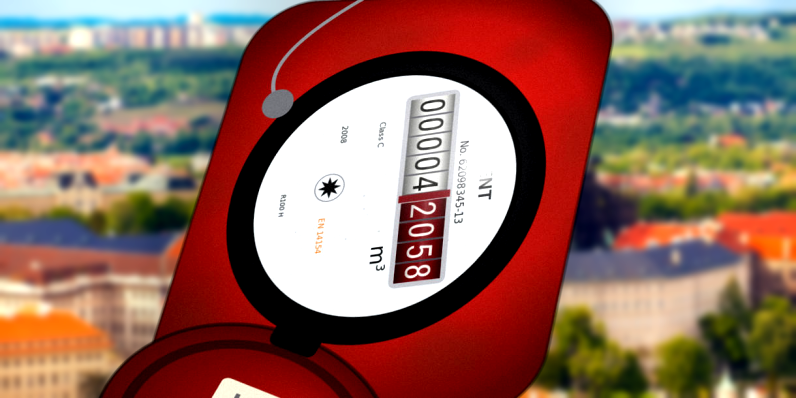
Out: 4.2058
